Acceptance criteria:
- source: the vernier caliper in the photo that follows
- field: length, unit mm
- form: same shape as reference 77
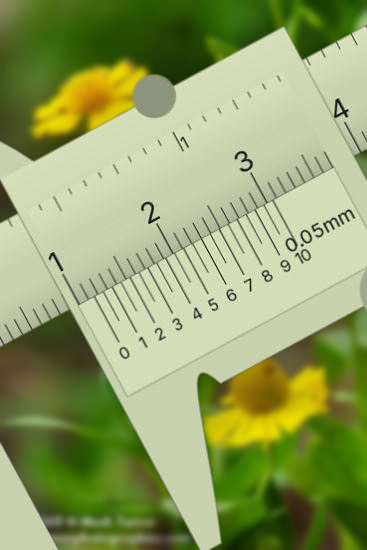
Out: 11.6
